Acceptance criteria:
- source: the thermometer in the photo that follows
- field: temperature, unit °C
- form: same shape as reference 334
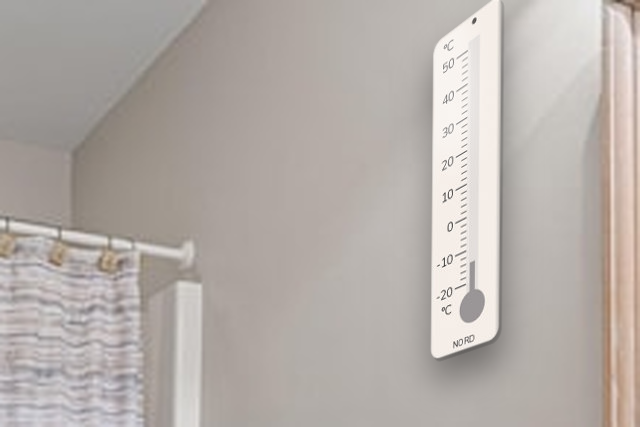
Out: -14
